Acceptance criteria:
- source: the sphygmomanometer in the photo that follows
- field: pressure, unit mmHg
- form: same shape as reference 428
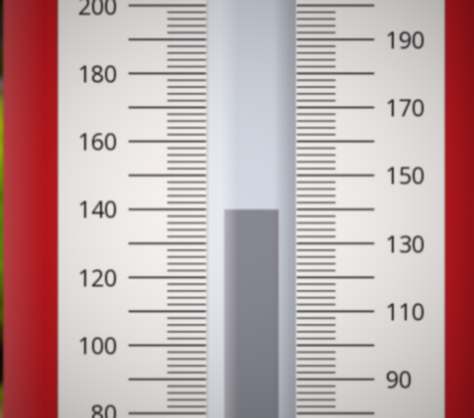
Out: 140
